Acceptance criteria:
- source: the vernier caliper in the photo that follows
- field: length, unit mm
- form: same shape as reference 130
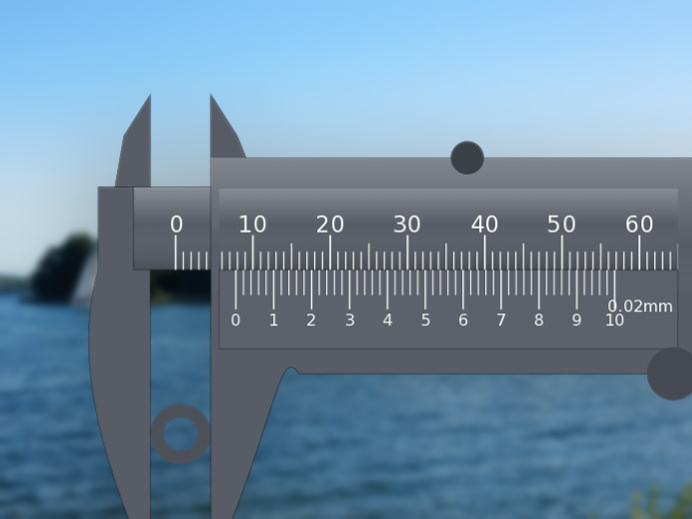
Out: 7.8
